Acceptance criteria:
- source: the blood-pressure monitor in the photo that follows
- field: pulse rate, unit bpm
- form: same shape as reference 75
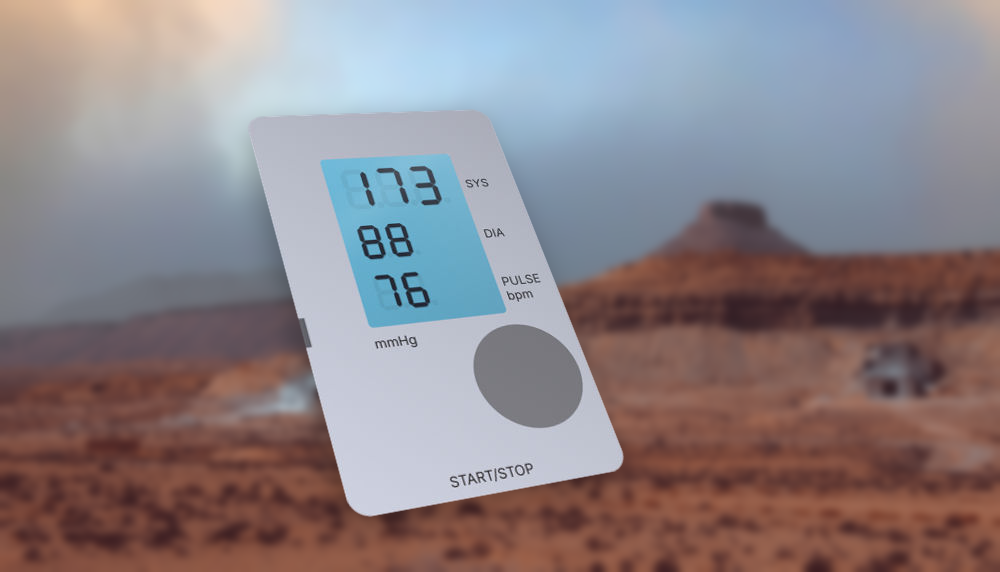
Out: 76
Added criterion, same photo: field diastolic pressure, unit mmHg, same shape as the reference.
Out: 88
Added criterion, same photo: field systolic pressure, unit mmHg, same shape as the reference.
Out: 173
